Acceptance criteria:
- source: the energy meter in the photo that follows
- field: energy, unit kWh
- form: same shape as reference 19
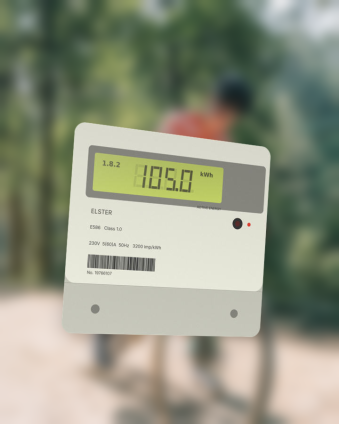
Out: 105.0
